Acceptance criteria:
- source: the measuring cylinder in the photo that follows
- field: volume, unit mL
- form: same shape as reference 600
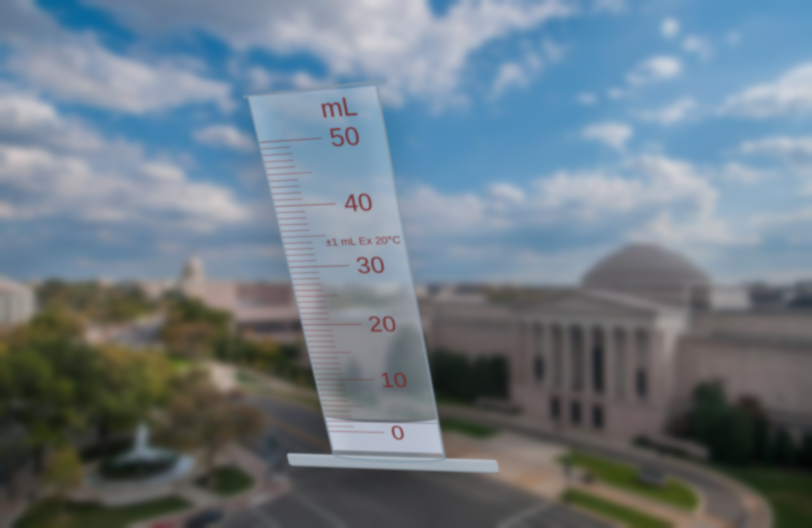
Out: 2
